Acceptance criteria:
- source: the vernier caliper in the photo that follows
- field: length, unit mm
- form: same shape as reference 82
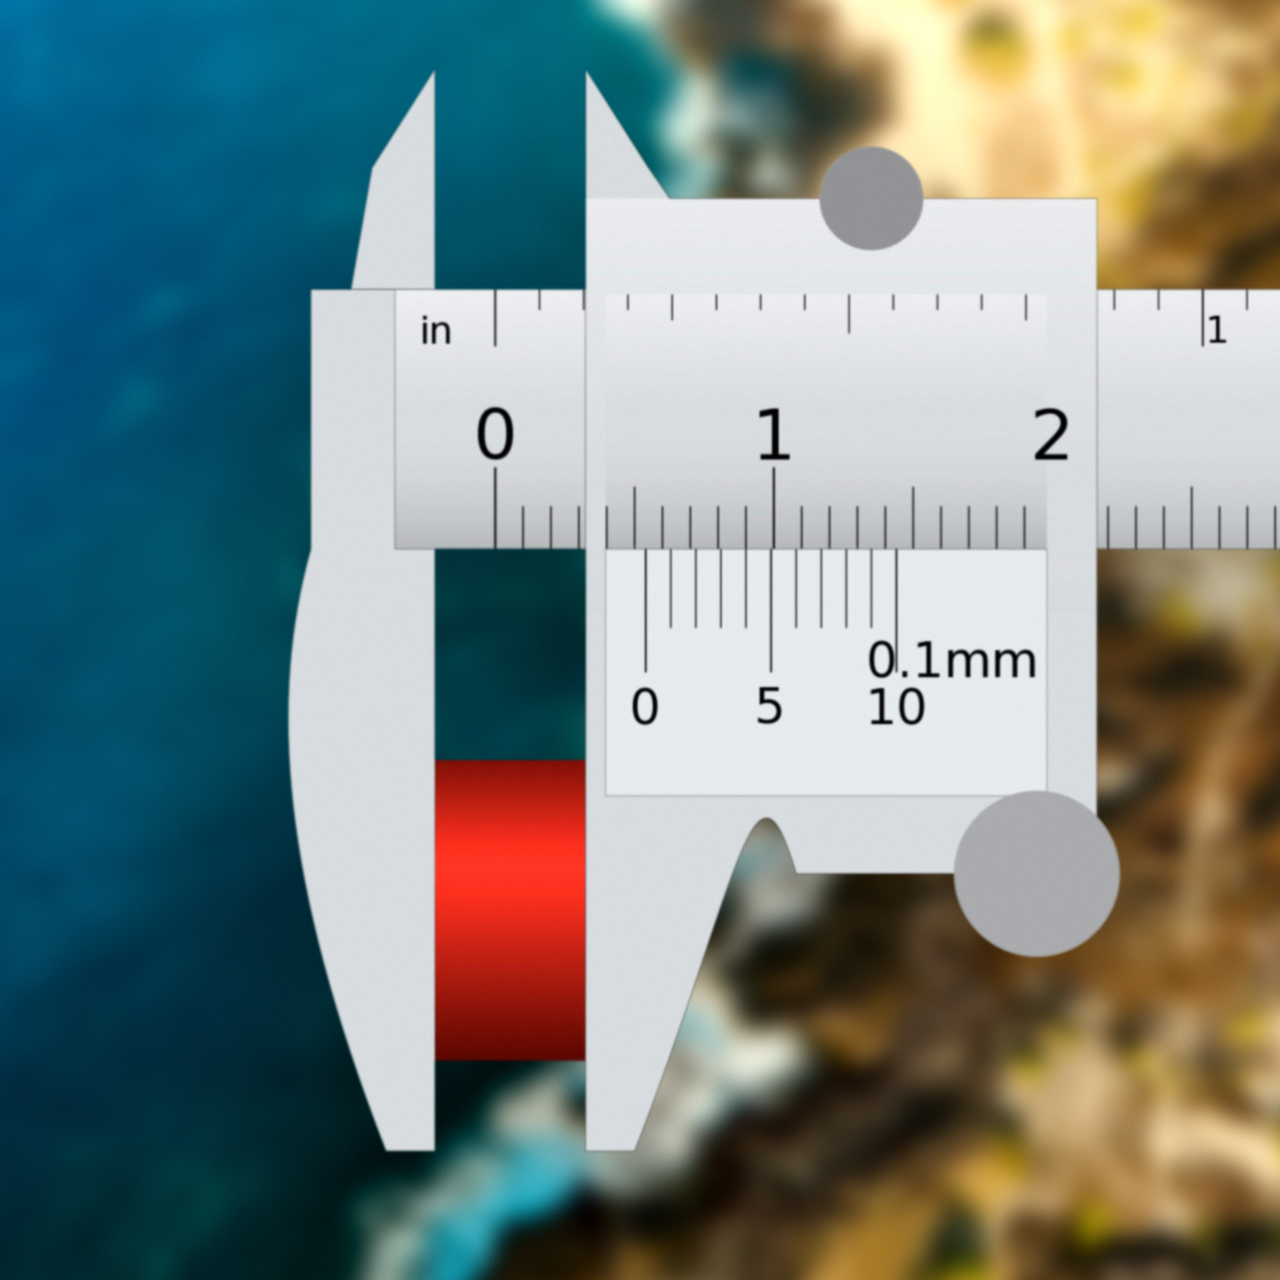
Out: 5.4
